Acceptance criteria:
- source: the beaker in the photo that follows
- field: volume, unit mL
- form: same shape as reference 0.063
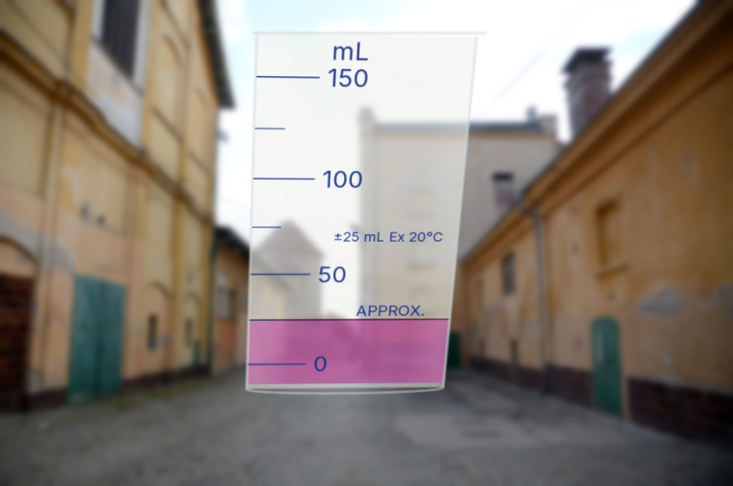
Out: 25
